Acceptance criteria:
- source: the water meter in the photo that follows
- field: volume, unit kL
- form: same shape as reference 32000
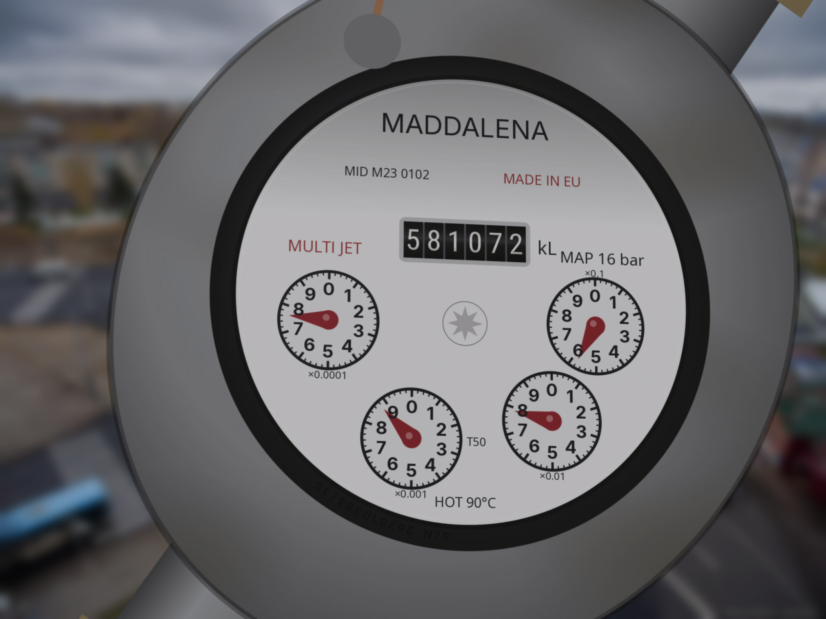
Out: 581072.5787
